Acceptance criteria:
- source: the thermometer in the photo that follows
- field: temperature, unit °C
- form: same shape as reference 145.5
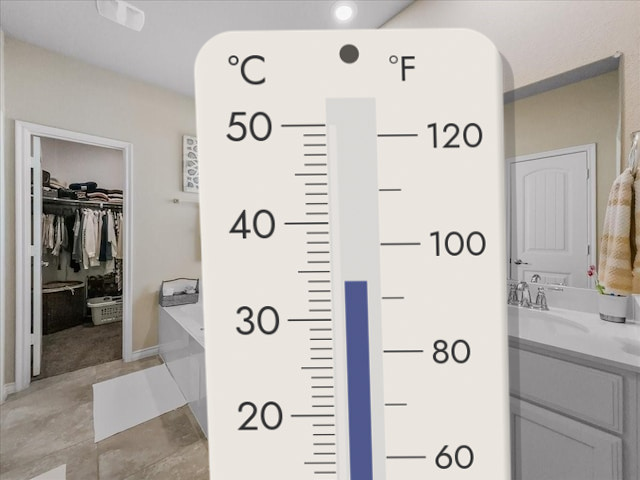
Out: 34
